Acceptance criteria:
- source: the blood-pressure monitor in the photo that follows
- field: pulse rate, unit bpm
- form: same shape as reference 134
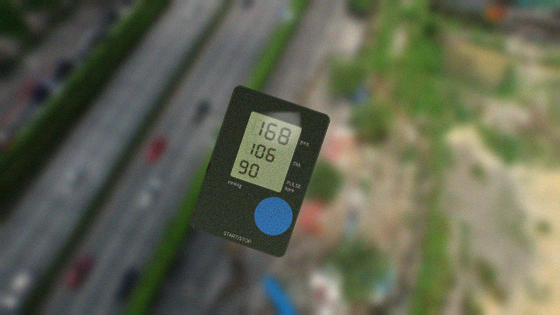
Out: 90
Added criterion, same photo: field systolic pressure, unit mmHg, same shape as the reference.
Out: 168
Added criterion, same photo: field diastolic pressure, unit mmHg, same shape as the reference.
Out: 106
